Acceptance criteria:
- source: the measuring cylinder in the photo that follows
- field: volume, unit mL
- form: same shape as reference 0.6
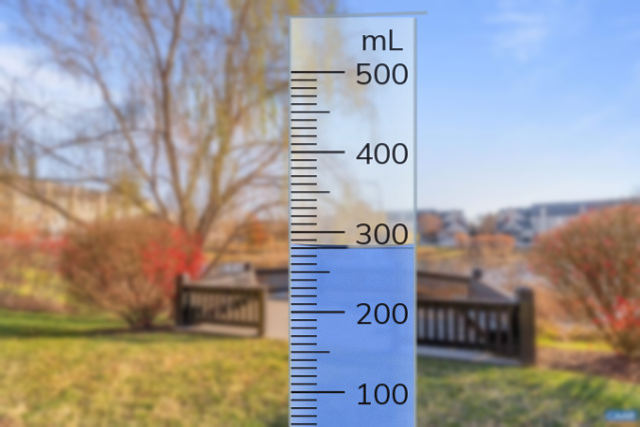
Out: 280
